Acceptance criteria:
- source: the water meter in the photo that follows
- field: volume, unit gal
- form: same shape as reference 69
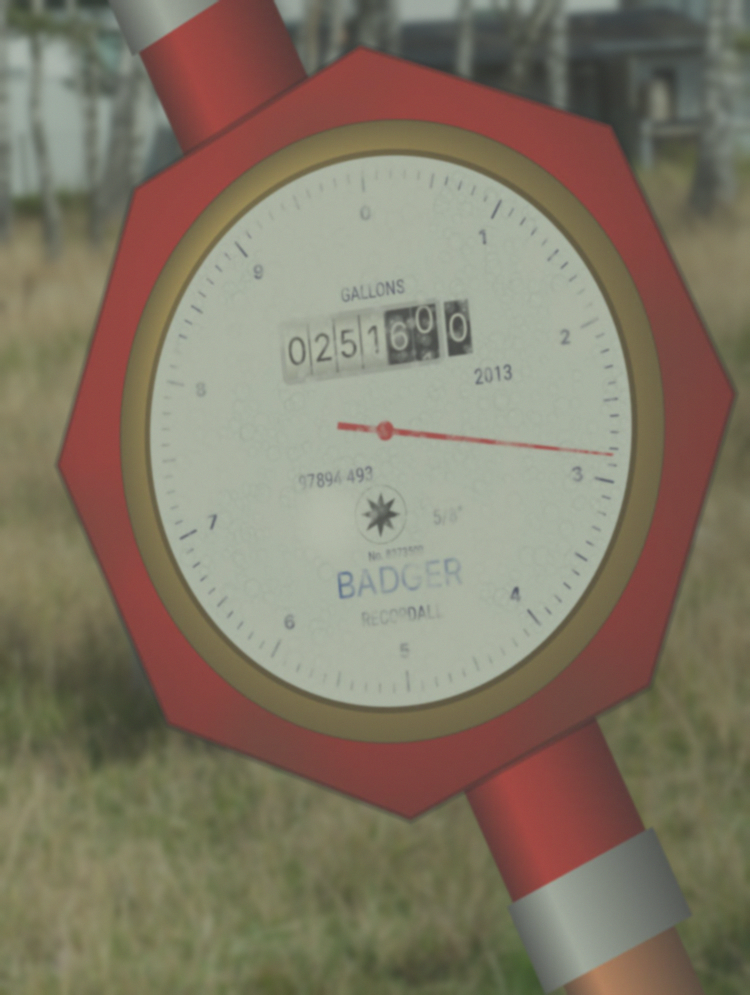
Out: 251602.8
